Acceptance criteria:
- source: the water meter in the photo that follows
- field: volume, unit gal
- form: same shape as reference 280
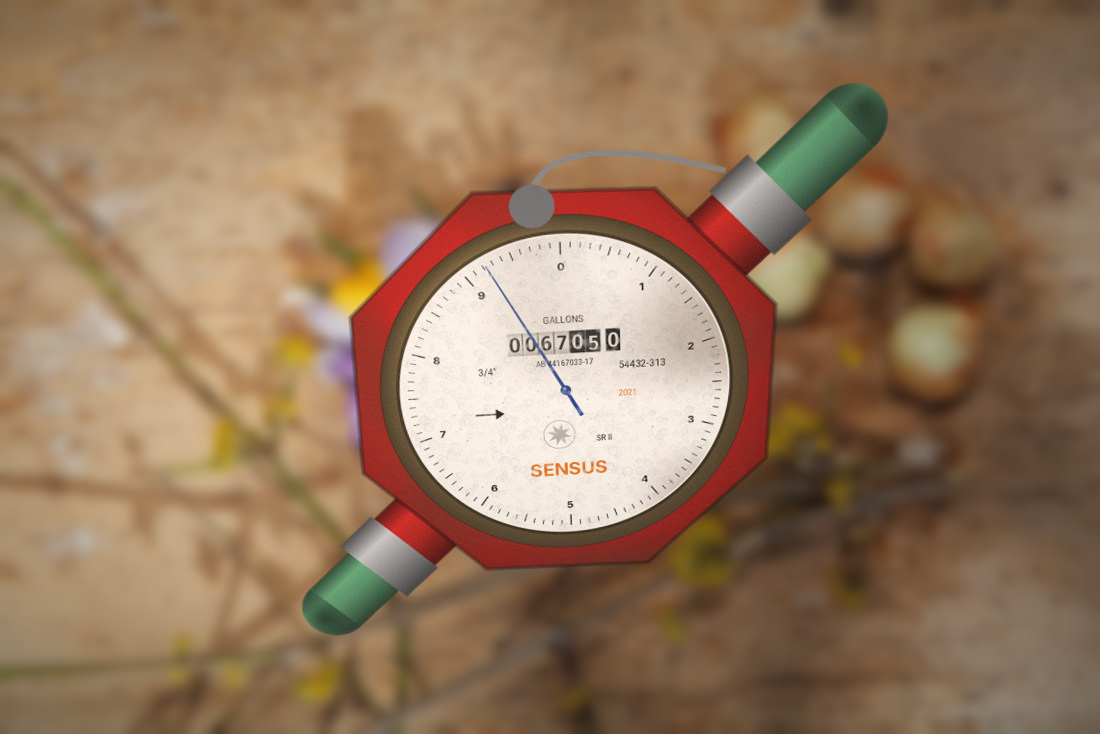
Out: 67049.2
